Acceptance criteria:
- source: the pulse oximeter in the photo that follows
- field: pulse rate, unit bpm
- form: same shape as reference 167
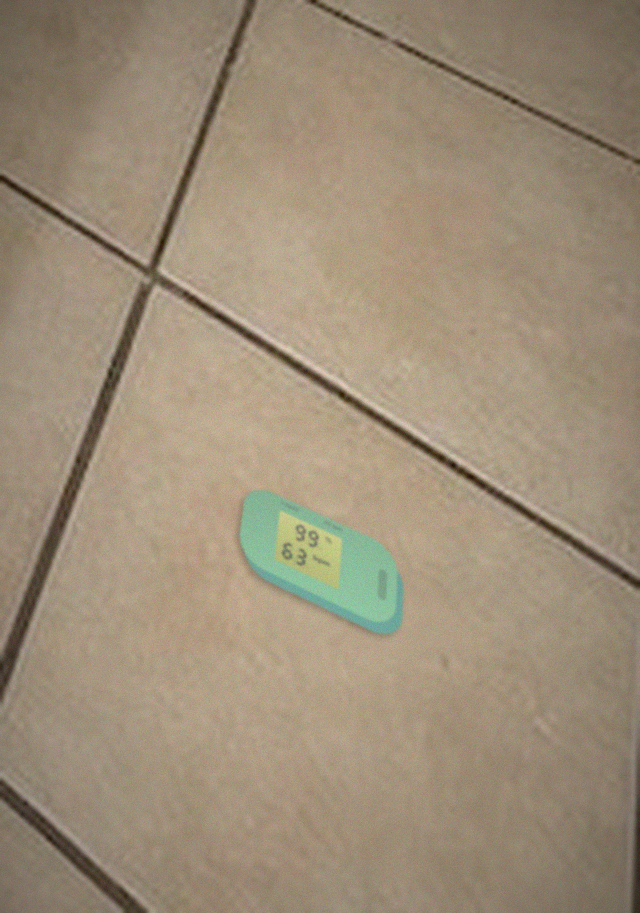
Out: 63
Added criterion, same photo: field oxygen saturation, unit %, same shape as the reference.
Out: 99
